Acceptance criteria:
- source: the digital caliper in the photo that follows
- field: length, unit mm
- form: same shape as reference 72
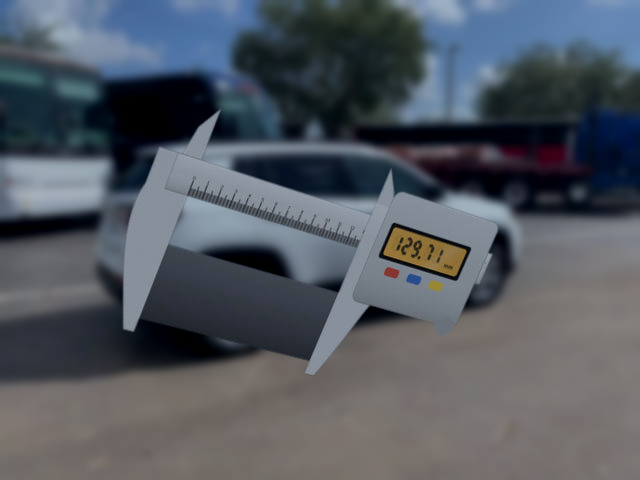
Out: 129.71
